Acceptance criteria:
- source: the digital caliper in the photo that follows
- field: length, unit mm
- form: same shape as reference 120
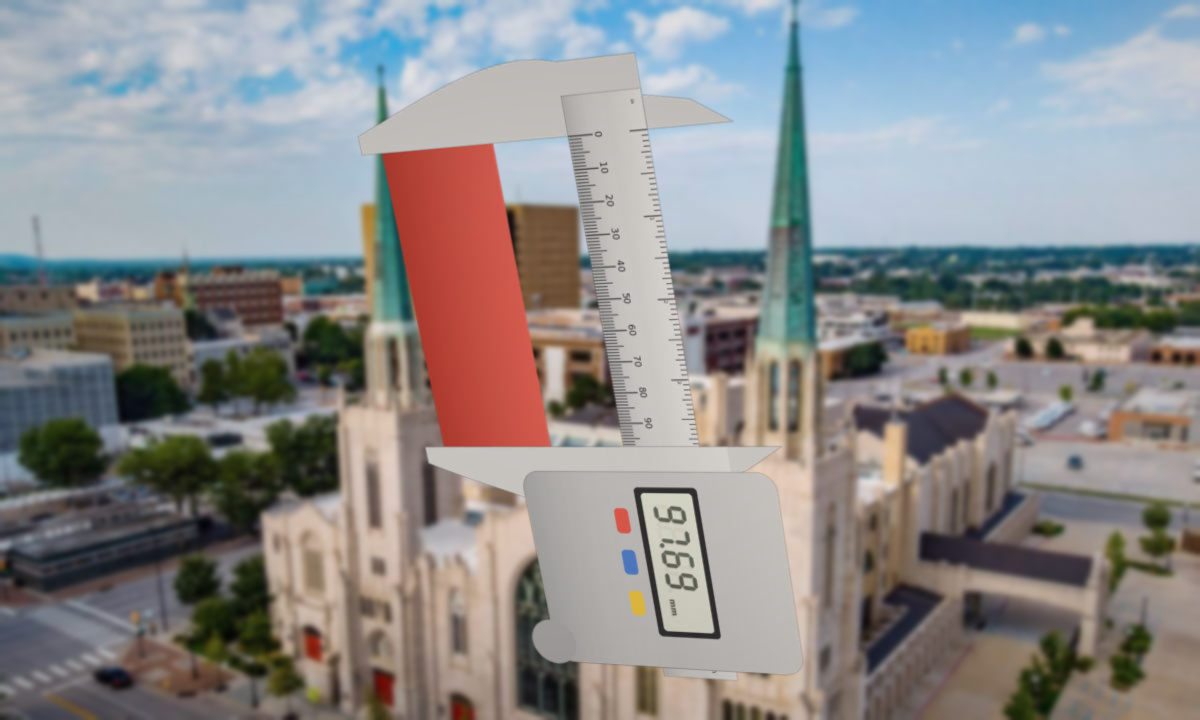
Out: 97.69
